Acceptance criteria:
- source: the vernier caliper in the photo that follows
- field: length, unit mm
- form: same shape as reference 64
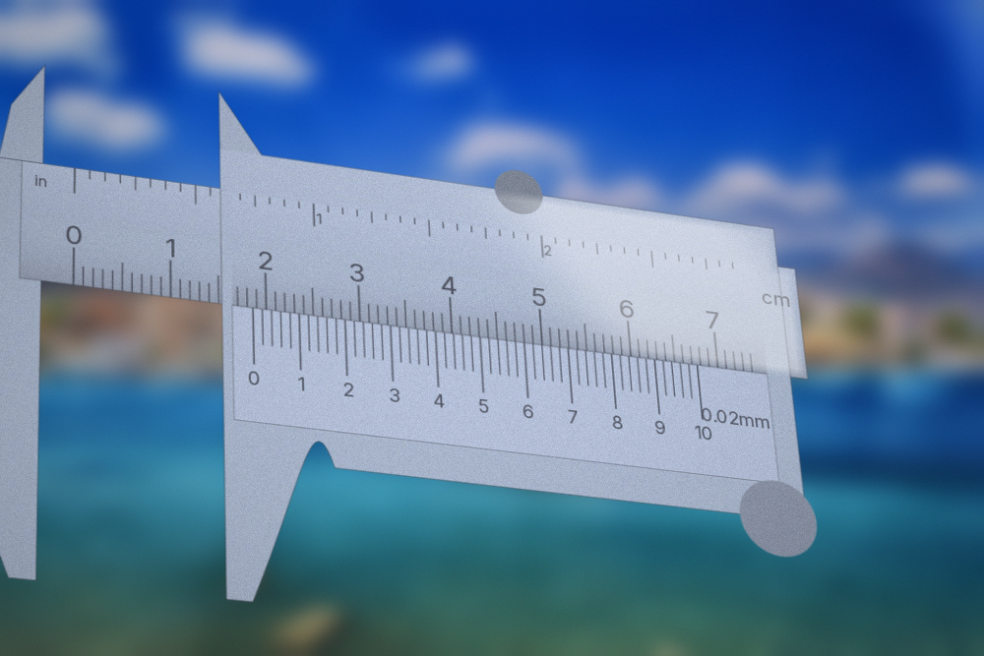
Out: 18.6
